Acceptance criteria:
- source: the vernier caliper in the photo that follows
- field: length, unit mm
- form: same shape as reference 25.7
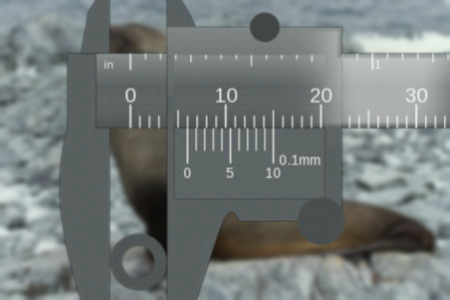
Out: 6.0
